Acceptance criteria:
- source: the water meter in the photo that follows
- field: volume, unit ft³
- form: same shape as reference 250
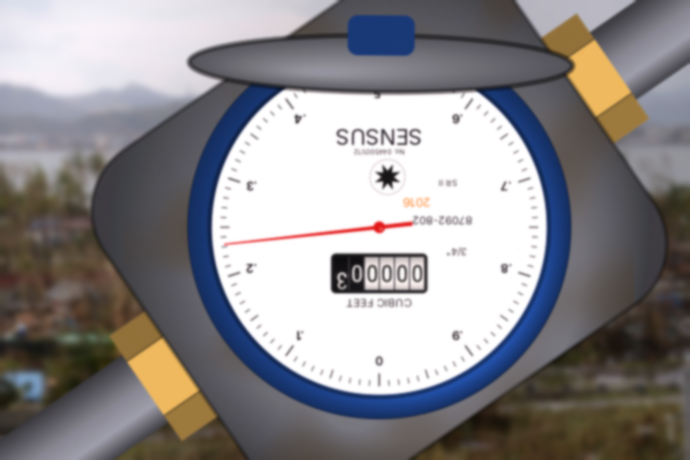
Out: 3.23
